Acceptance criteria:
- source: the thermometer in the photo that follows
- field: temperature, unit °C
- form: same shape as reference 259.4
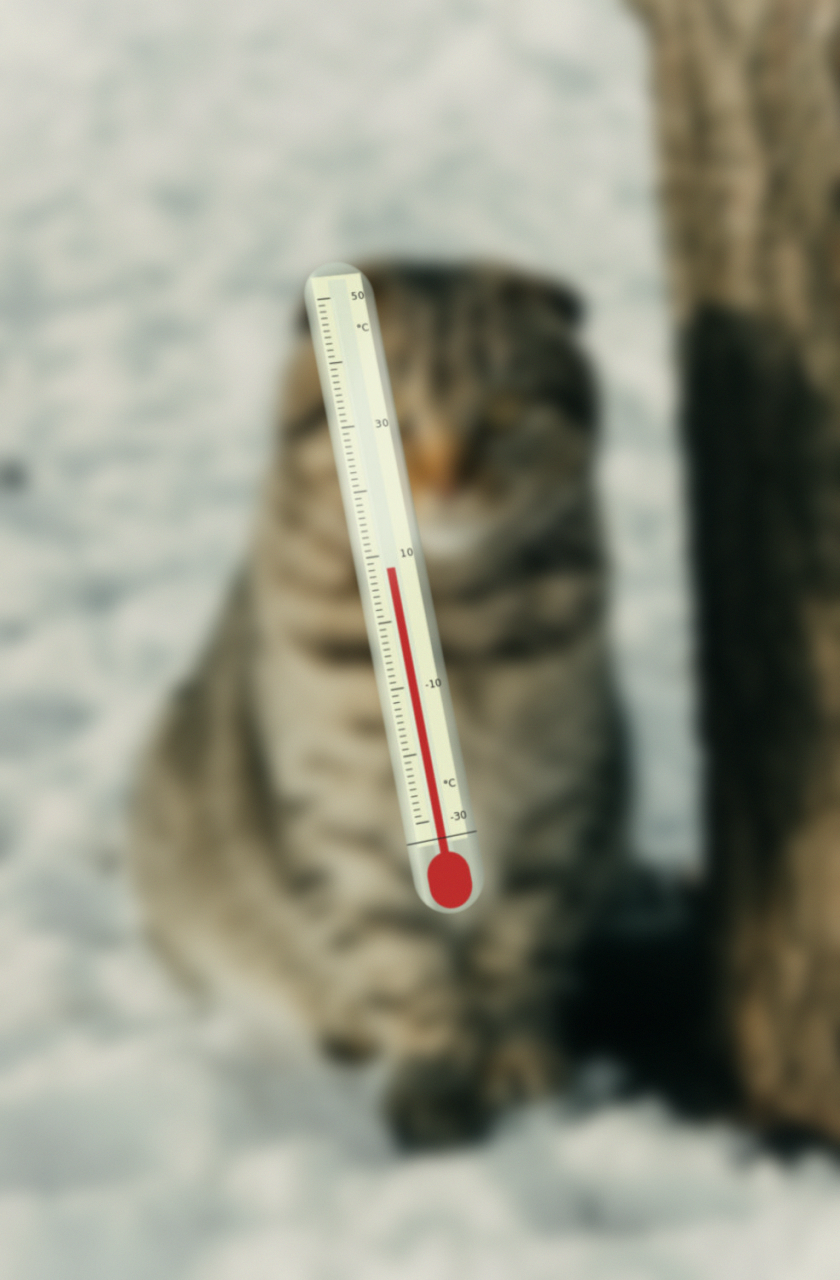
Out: 8
